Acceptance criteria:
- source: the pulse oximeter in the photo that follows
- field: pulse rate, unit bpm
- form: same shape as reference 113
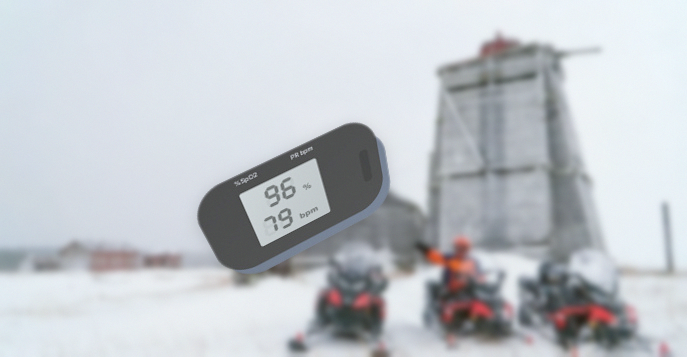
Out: 79
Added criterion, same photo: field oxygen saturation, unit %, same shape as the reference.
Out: 96
